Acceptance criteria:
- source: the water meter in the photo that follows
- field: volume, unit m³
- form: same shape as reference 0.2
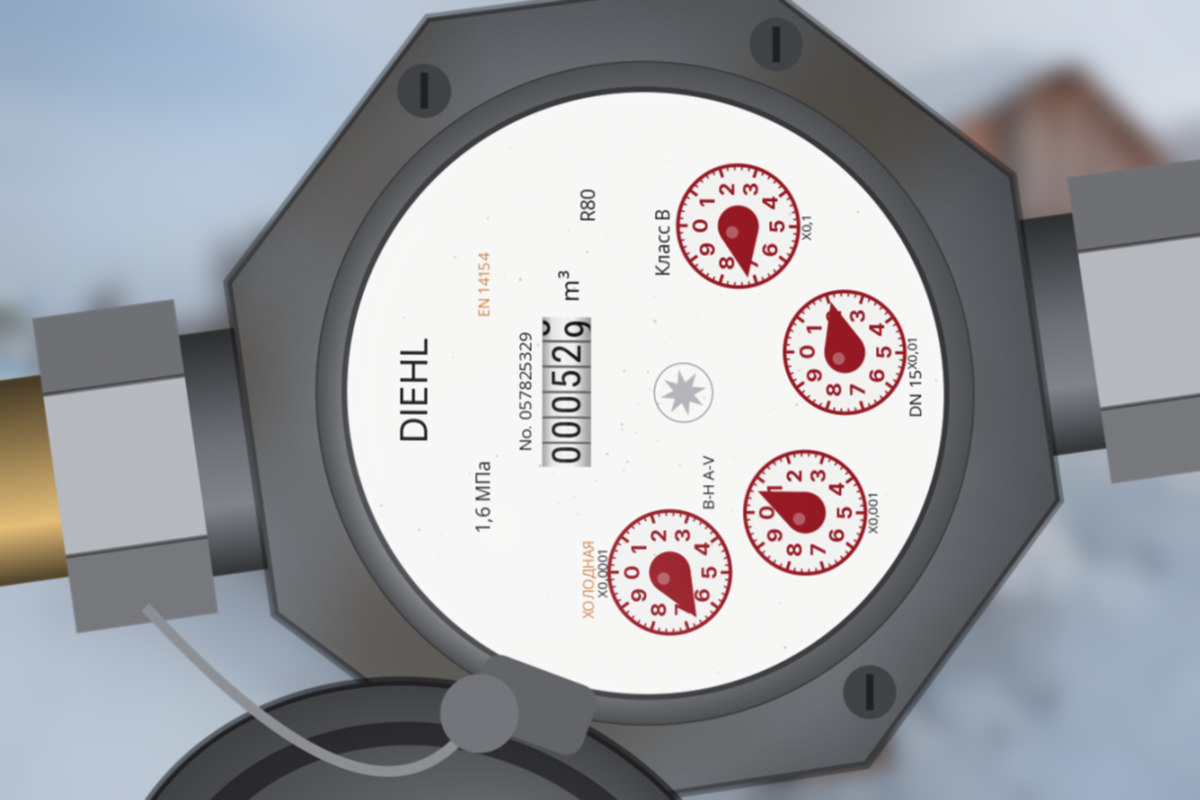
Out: 528.7206
